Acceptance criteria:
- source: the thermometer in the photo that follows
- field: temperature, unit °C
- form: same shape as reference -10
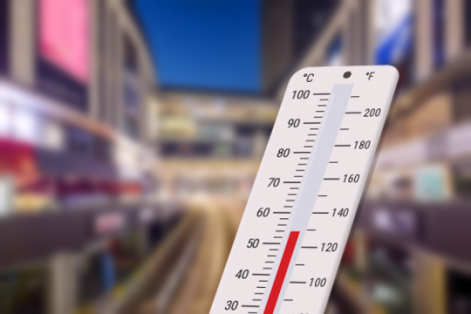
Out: 54
